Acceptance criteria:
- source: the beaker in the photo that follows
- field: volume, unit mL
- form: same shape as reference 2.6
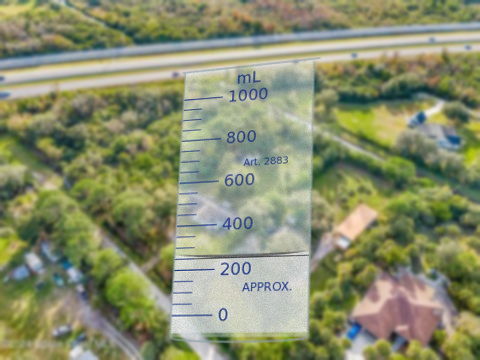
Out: 250
